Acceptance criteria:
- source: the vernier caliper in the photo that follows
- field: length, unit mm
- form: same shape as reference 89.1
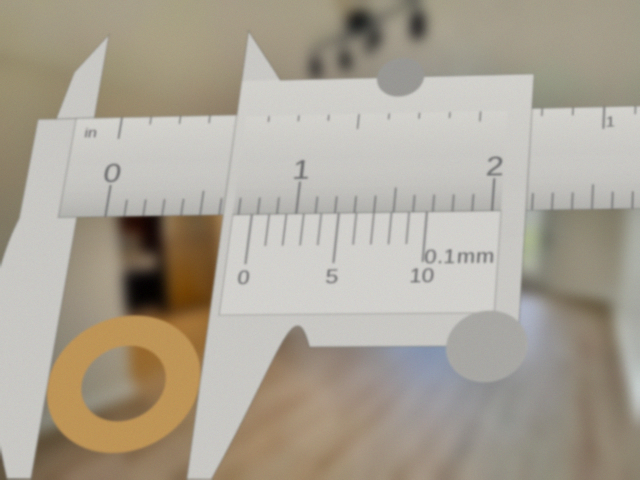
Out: 7.7
